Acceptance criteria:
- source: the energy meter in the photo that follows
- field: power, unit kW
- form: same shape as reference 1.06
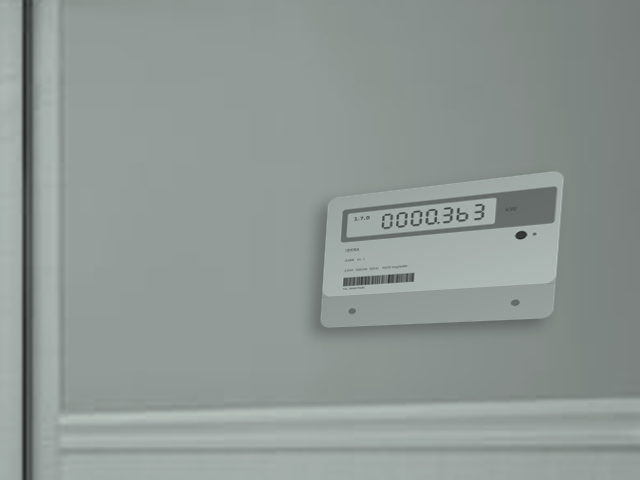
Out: 0.363
